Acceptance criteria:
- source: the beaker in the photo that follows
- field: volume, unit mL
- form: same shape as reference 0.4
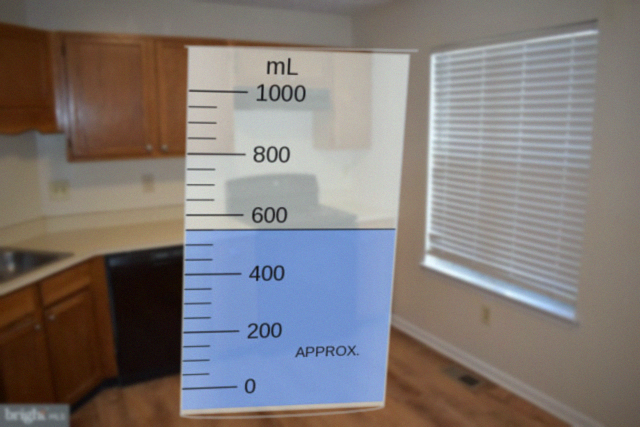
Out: 550
